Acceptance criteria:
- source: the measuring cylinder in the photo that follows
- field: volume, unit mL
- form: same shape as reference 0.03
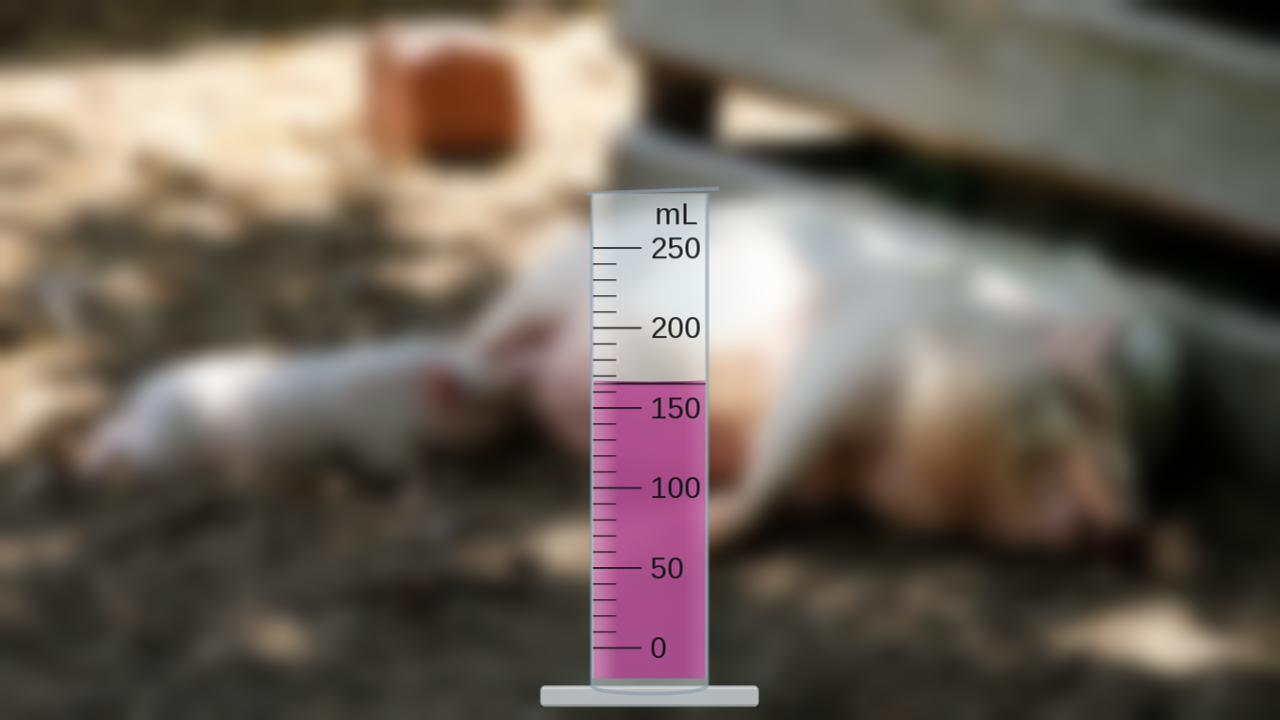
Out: 165
